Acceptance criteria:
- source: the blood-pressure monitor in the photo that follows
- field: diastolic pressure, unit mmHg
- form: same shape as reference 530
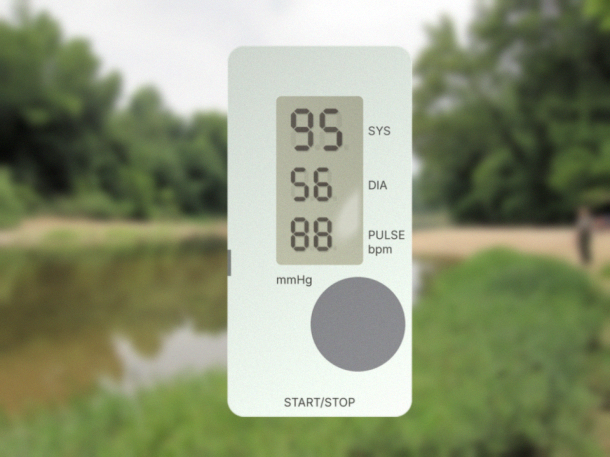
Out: 56
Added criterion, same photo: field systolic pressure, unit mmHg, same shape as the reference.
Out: 95
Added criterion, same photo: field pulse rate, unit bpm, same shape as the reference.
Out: 88
